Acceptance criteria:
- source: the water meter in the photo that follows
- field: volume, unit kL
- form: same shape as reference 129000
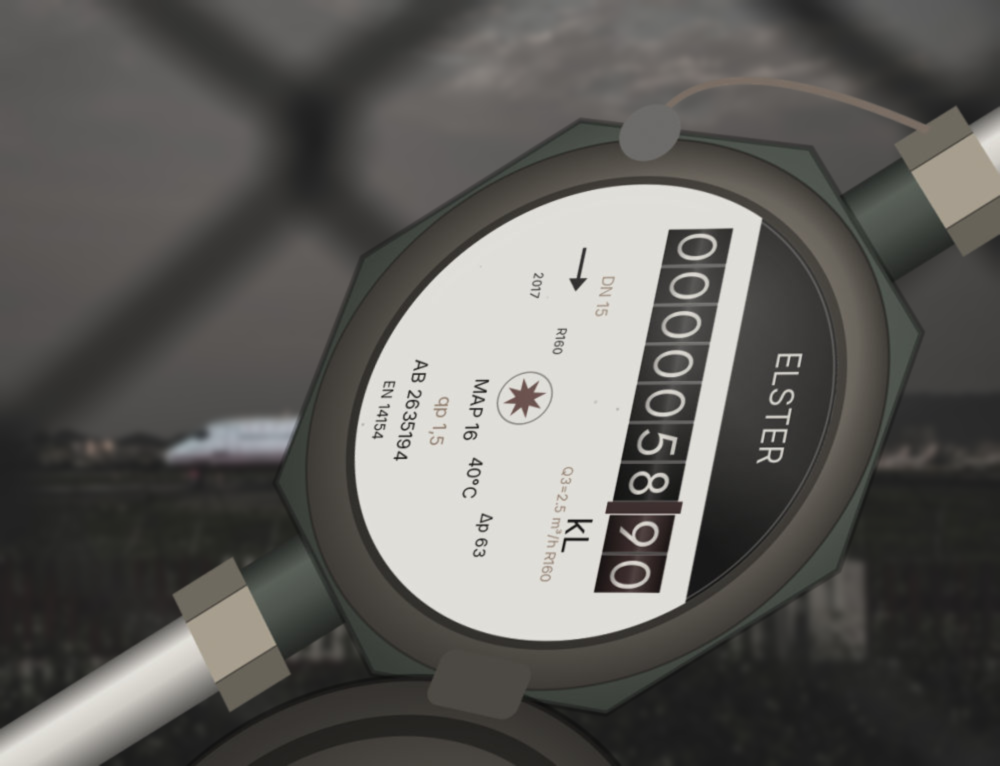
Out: 58.90
